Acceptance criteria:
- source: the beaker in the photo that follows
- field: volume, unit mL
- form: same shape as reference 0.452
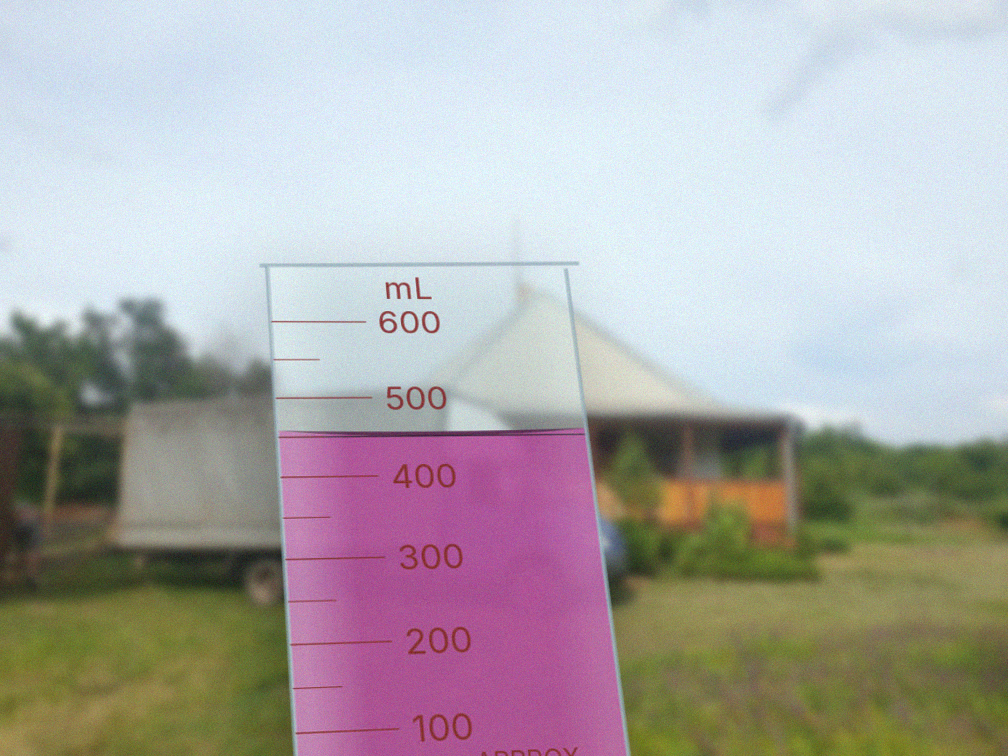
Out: 450
